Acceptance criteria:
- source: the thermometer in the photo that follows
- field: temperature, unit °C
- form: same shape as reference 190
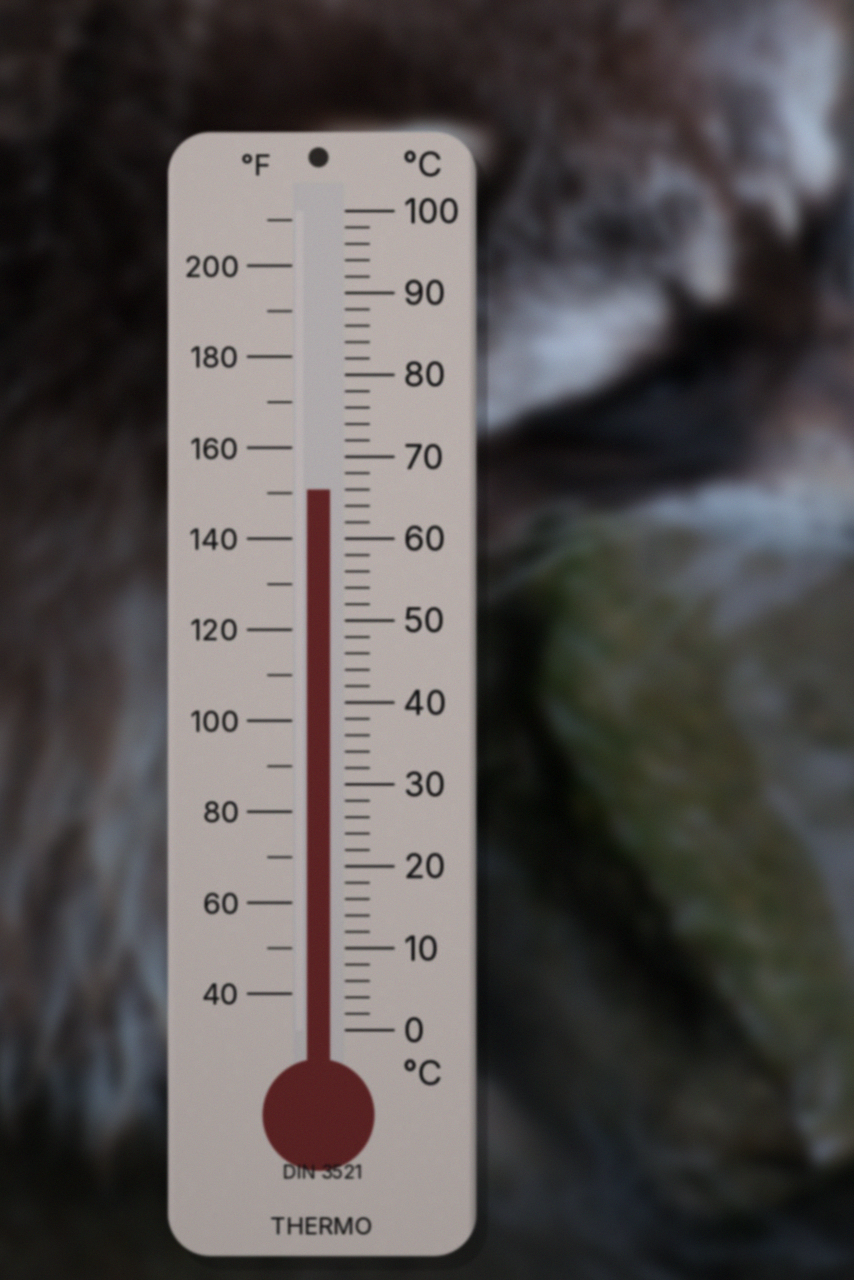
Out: 66
